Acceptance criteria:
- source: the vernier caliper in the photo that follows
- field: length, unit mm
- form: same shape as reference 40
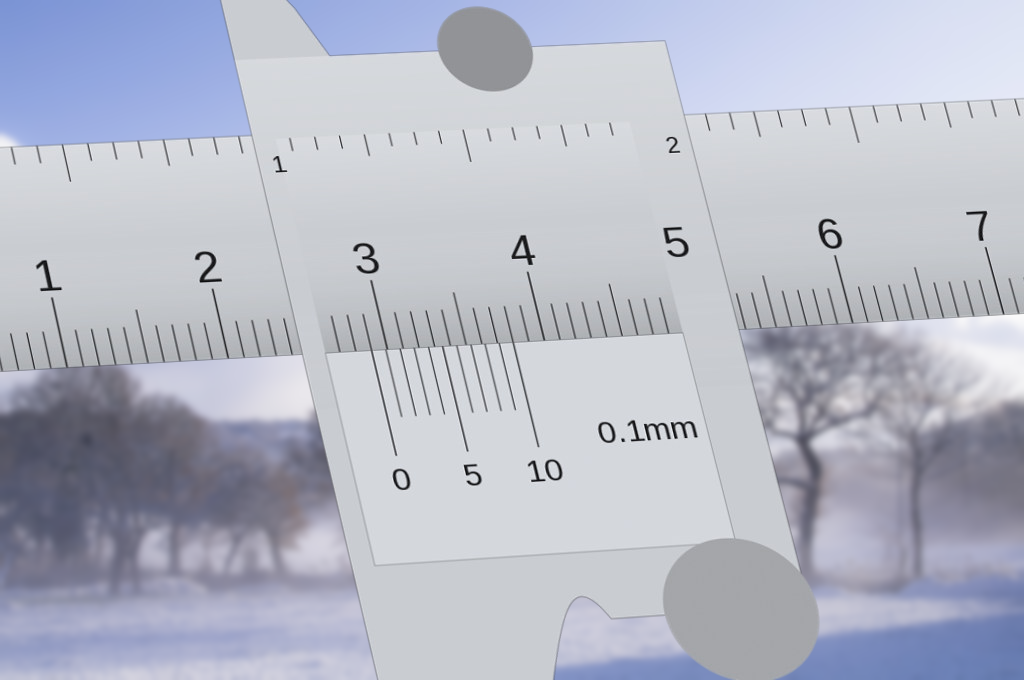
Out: 29.0
